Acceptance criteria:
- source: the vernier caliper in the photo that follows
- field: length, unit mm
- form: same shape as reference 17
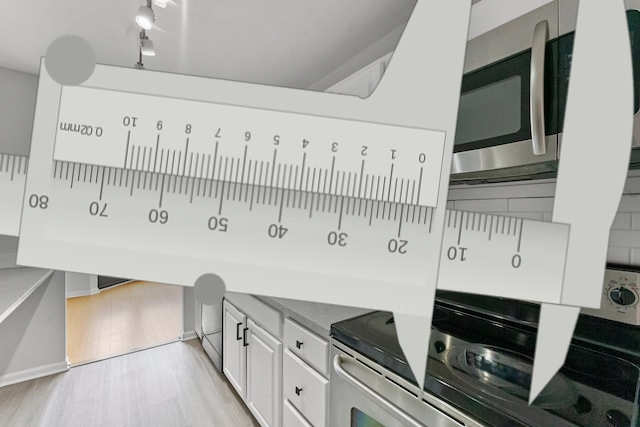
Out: 17.6
